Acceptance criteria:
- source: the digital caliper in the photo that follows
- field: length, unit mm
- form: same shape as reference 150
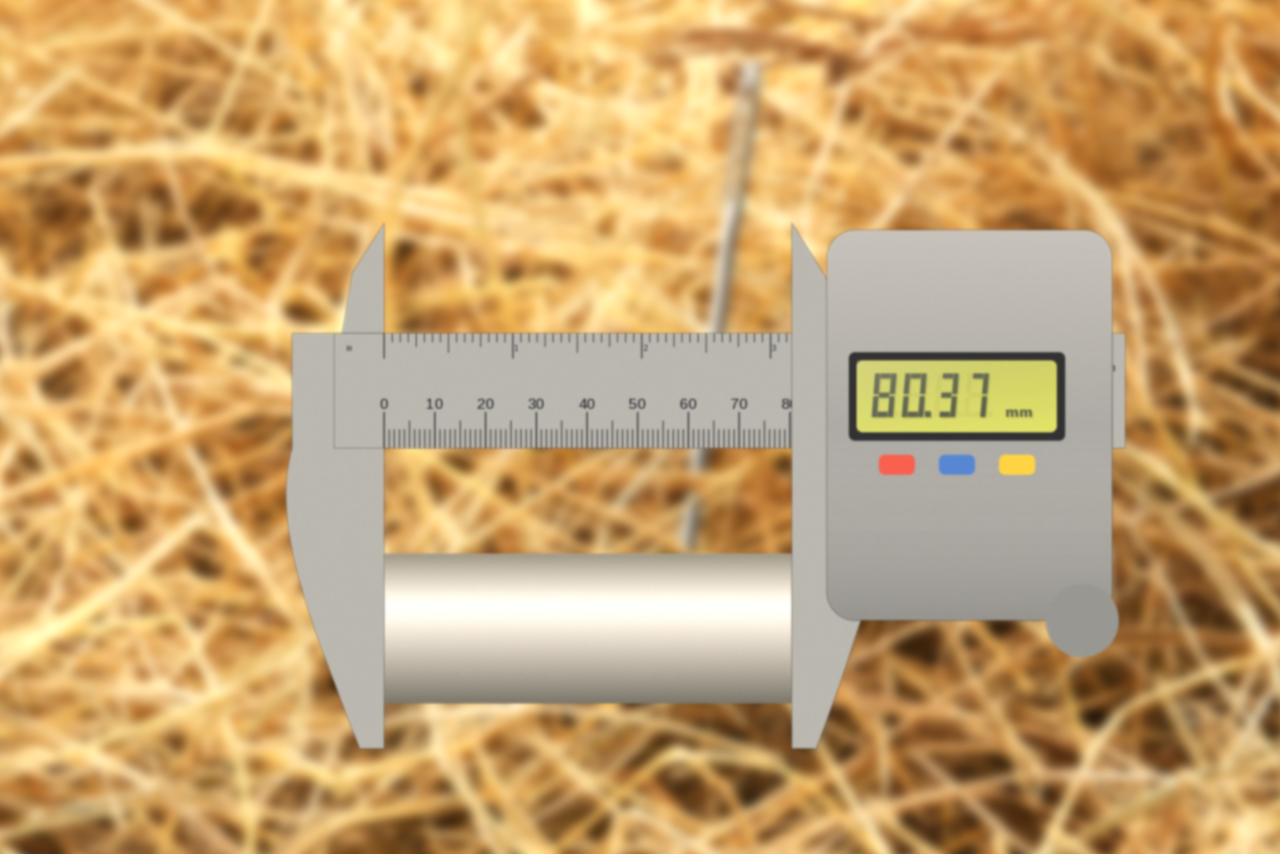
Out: 80.37
